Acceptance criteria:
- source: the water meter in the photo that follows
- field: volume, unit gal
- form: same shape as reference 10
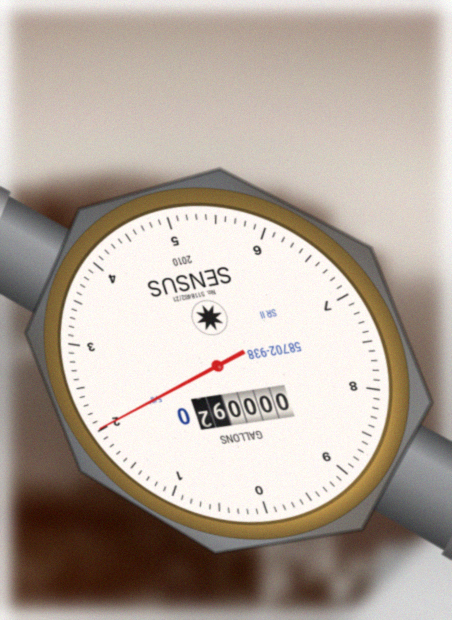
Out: 922.0
